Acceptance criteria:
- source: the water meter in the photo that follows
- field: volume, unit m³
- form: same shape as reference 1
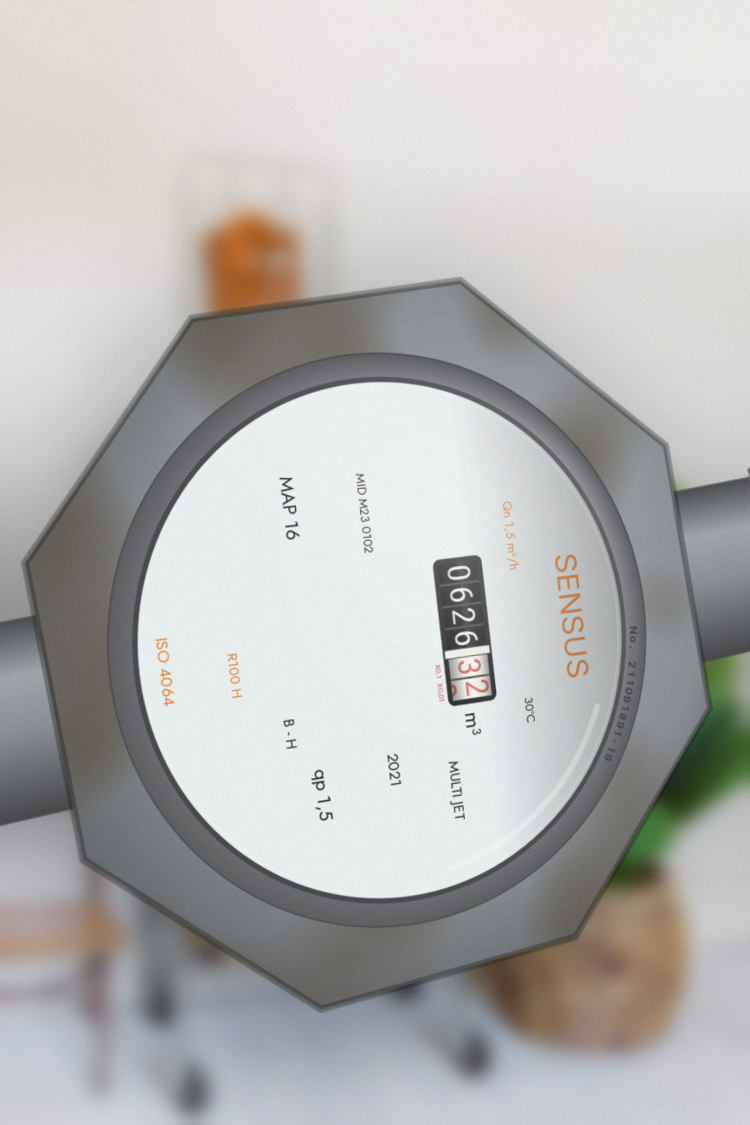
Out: 626.32
